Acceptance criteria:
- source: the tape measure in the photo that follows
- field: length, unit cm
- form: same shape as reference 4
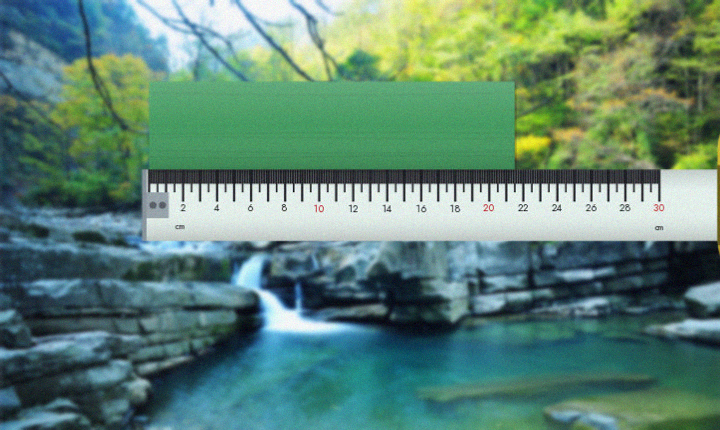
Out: 21.5
